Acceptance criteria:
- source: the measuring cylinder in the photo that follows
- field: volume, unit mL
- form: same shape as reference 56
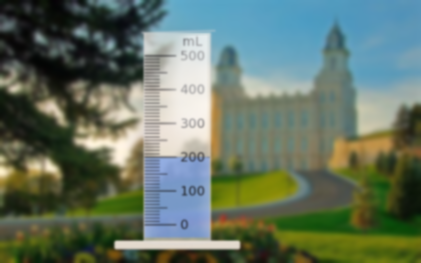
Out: 200
